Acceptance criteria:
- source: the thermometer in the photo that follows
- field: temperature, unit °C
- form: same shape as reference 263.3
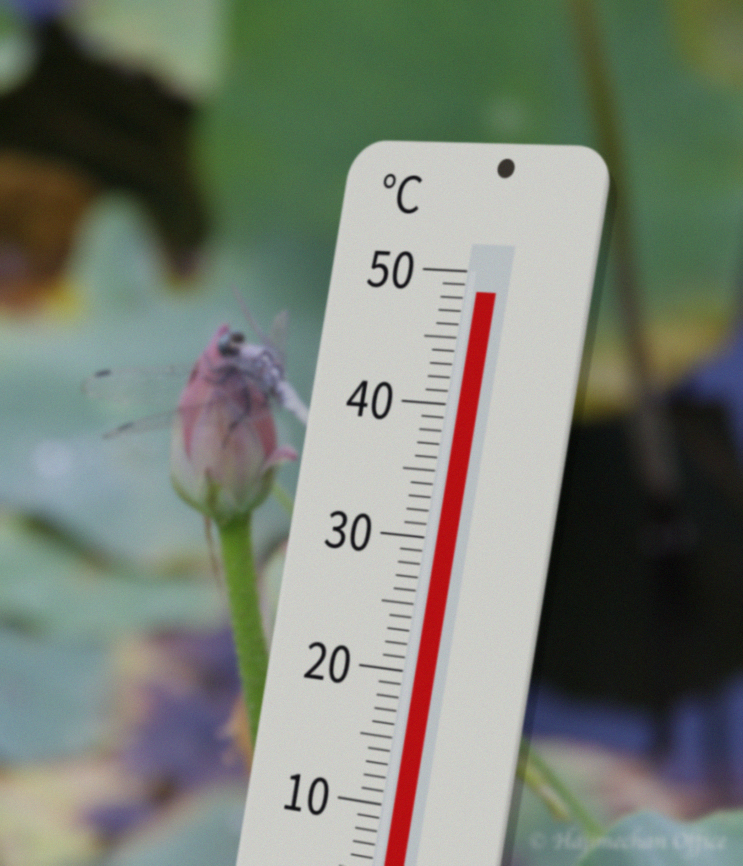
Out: 48.5
